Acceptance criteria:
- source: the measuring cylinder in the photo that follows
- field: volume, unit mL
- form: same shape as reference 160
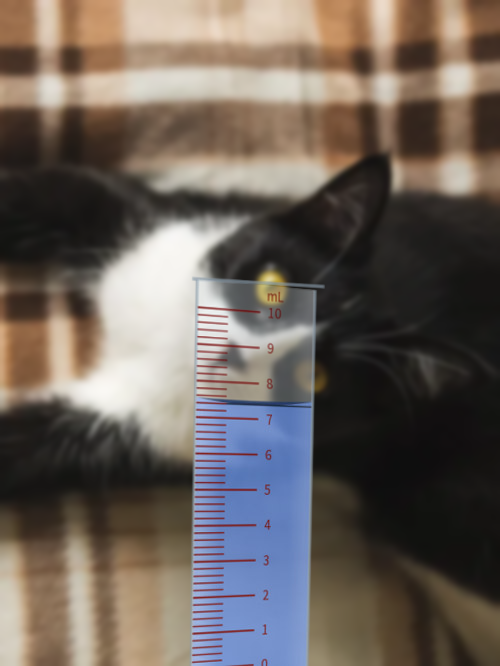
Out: 7.4
